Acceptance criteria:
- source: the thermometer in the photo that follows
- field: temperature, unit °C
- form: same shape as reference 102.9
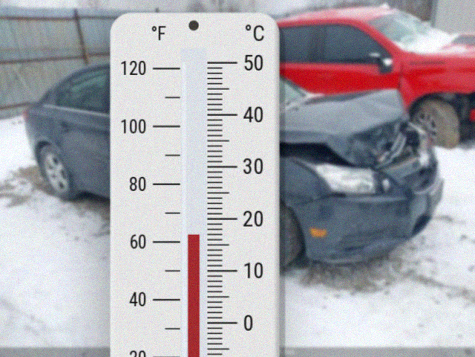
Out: 17
